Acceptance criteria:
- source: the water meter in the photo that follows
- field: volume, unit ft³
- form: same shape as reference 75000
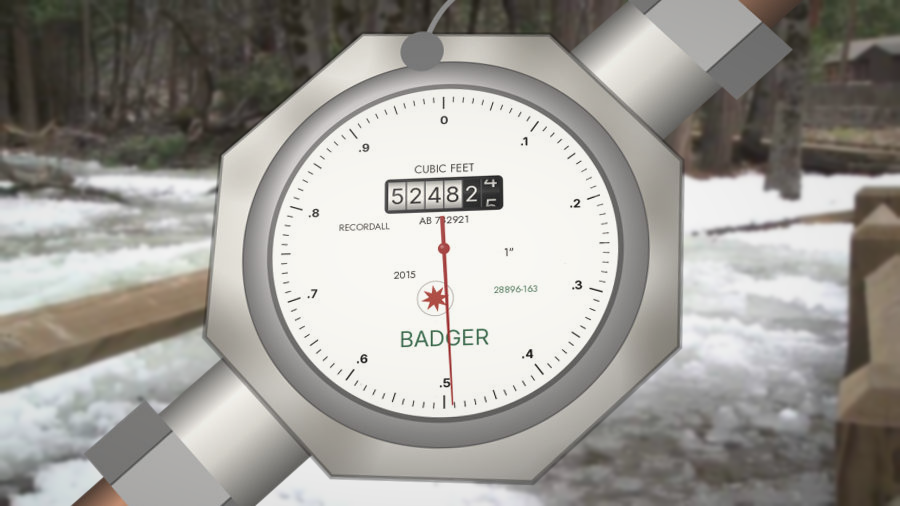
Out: 524824.49
